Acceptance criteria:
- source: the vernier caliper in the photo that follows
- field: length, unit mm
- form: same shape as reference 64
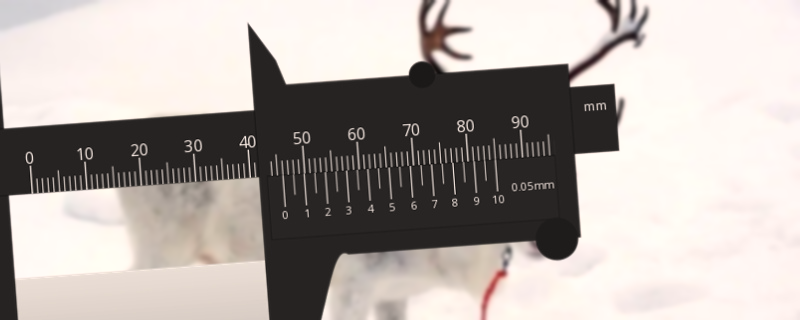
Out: 46.0
